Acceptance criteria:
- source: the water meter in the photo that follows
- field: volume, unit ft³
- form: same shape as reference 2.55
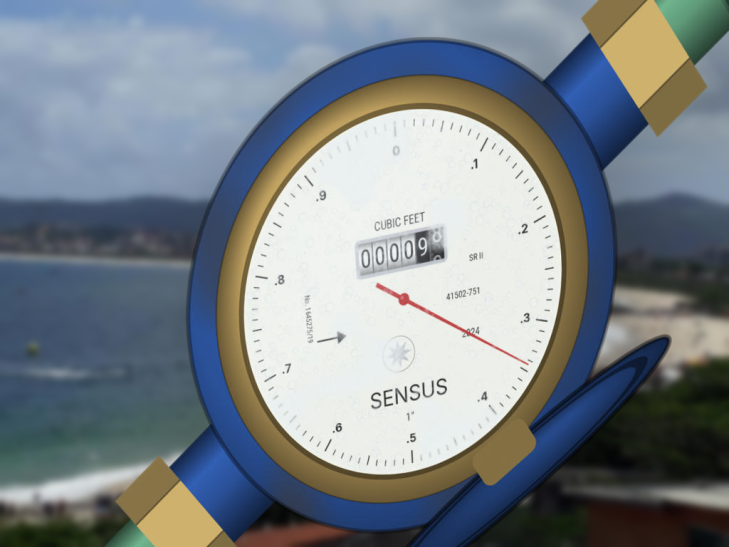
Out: 98.34
